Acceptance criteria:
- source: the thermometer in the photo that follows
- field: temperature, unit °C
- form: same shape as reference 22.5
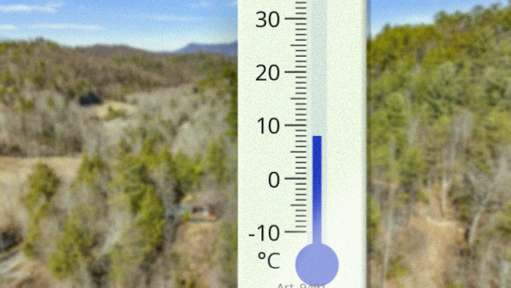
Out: 8
